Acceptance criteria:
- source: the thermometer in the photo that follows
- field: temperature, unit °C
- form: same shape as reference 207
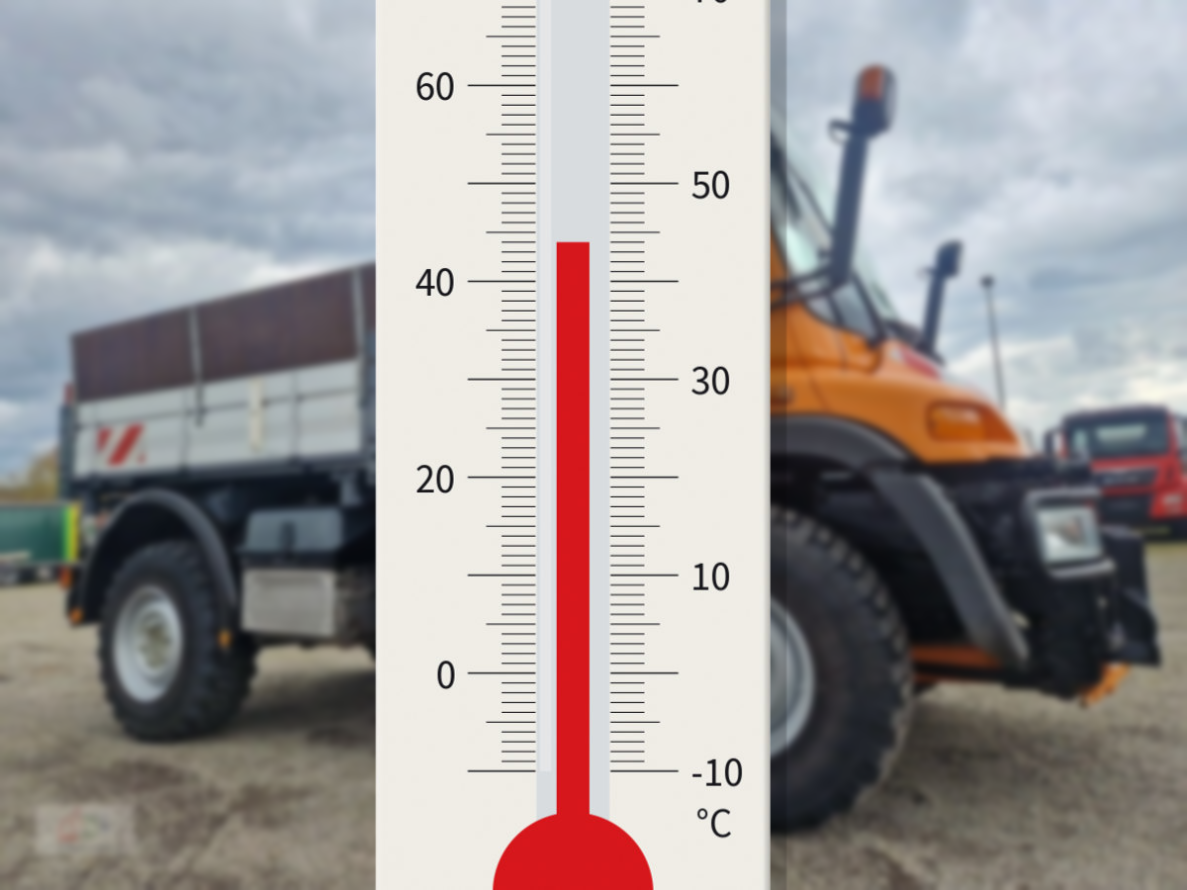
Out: 44
